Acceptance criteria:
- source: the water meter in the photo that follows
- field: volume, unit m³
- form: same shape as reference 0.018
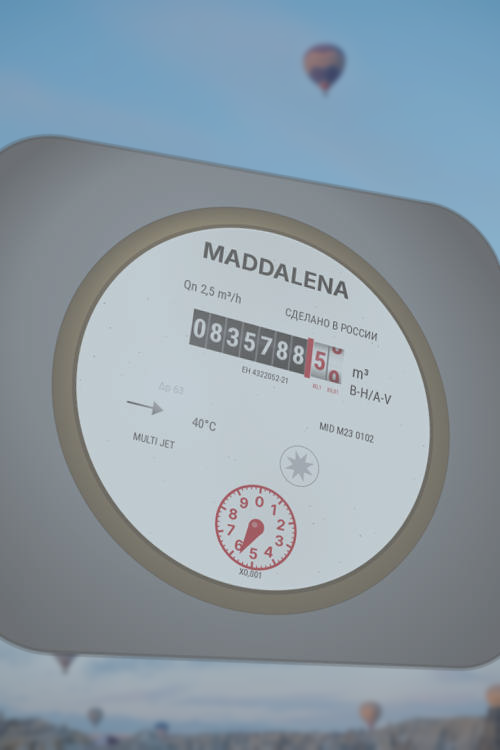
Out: 835788.585
